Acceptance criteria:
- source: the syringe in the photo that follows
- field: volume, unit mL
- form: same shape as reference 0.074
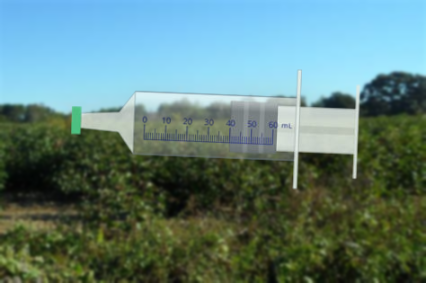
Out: 40
